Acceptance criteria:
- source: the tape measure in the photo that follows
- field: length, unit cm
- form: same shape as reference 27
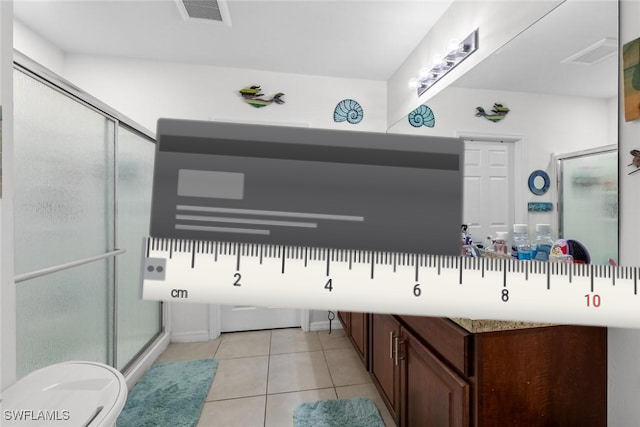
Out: 7
